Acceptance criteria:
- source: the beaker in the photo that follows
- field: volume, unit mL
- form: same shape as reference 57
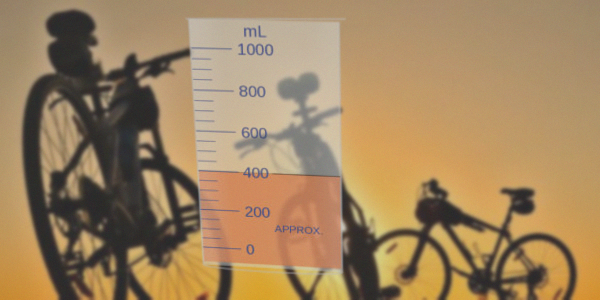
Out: 400
